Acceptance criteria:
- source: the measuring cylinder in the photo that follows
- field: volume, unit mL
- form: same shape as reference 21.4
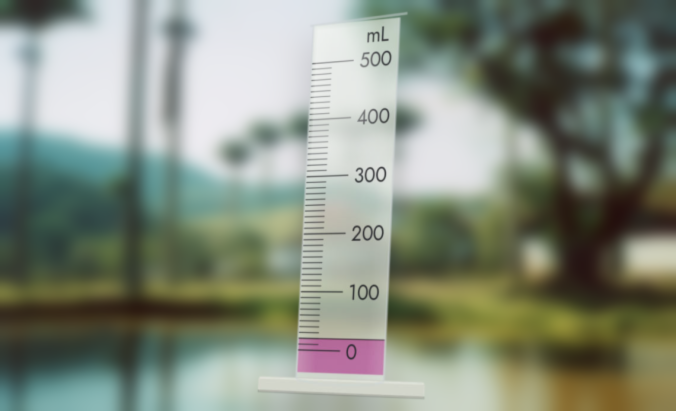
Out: 20
